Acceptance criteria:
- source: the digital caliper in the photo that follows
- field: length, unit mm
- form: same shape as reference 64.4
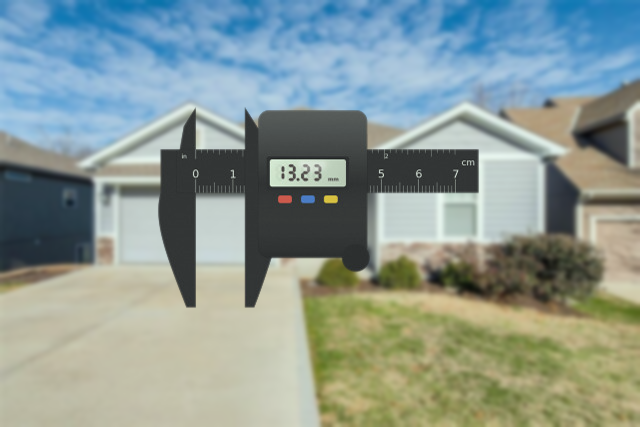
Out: 13.23
